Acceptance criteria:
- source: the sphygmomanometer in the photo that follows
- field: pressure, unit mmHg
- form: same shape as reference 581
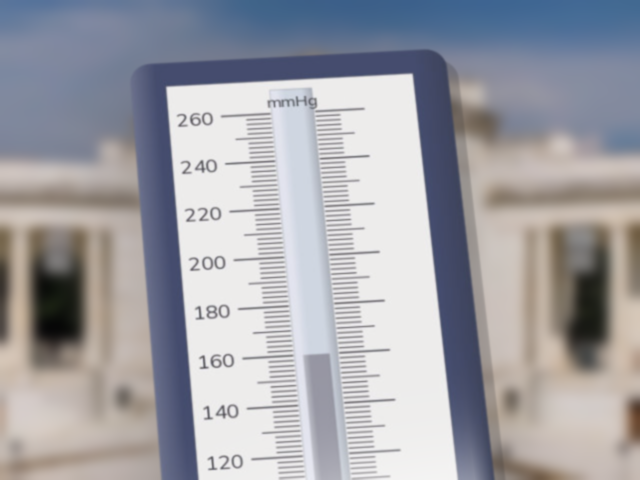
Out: 160
